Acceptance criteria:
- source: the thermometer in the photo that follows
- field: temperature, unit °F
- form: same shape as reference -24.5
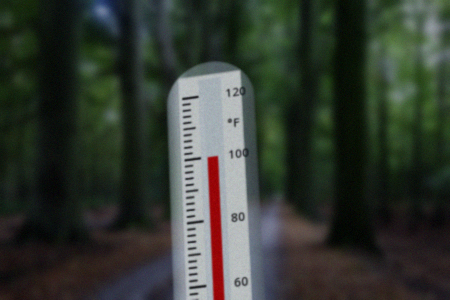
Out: 100
